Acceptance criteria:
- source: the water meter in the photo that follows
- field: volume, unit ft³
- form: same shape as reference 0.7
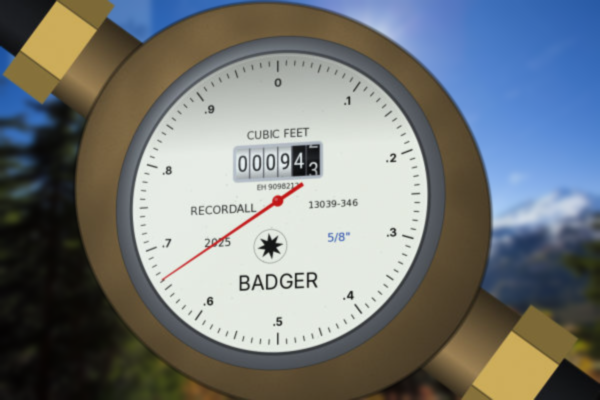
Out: 942.66
